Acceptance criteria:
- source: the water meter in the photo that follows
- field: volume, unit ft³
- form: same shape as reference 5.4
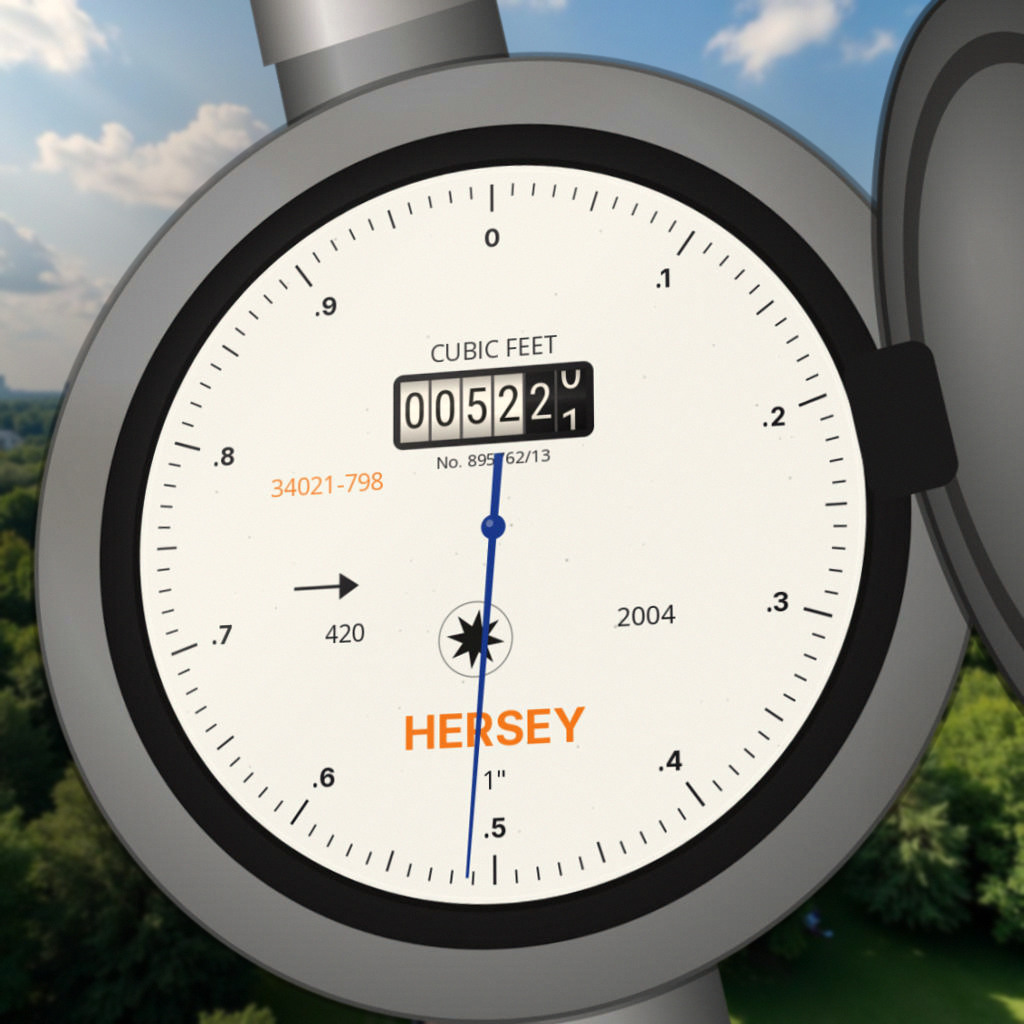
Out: 5220.51
